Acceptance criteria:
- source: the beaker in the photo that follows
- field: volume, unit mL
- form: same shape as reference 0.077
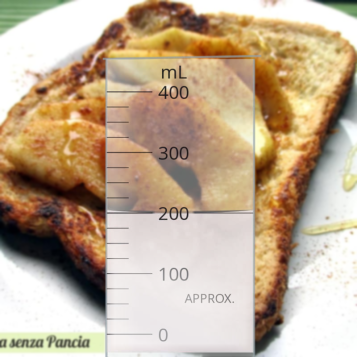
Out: 200
